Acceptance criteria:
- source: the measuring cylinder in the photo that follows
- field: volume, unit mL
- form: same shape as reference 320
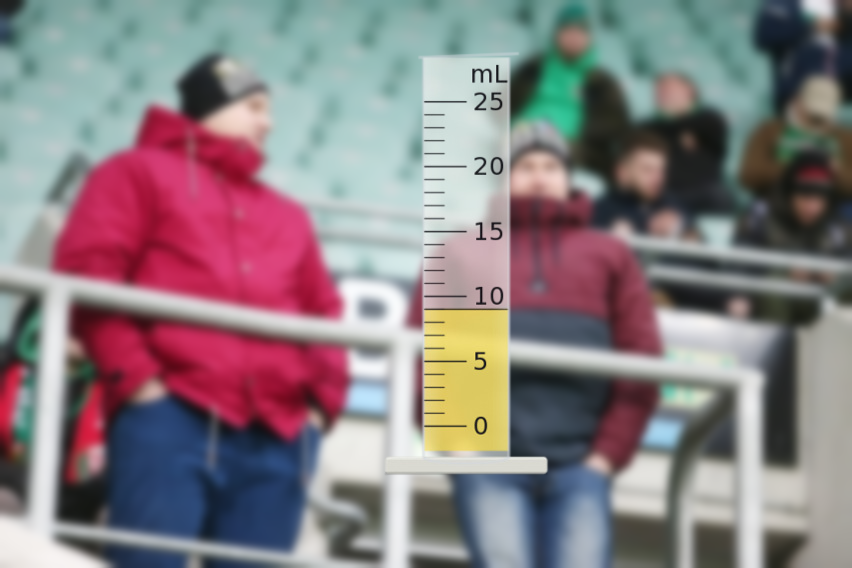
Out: 9
